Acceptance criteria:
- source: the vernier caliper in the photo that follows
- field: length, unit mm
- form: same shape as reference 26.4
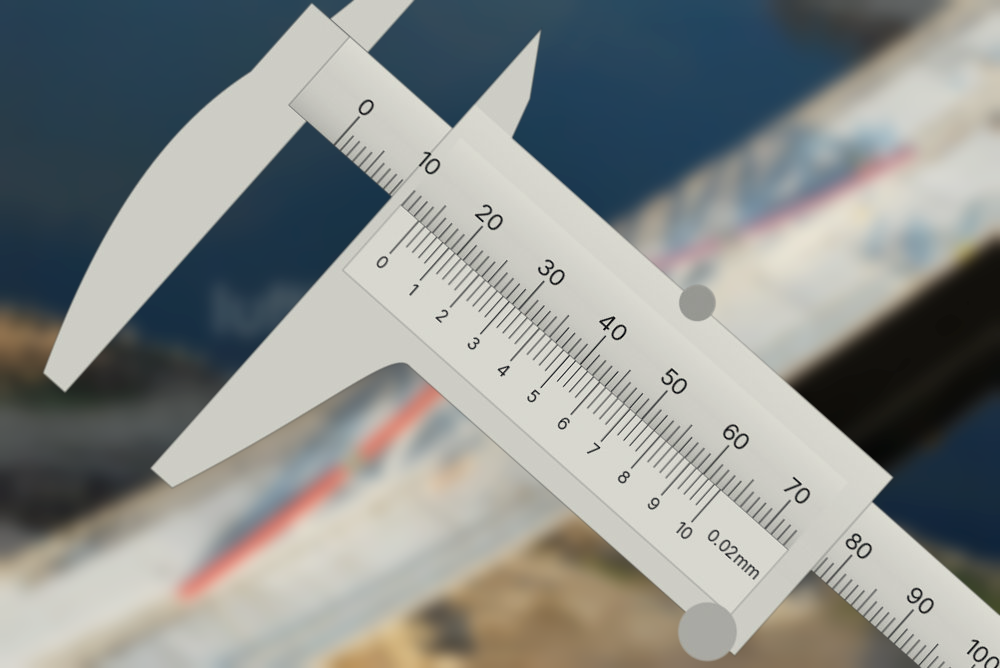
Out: 13.8
